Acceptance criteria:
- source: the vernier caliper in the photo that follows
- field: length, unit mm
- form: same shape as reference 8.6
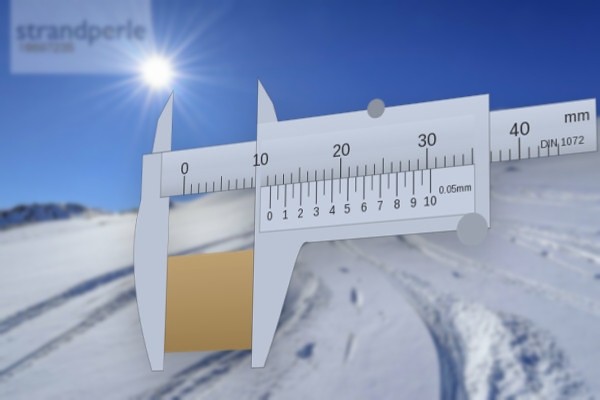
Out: 11.4
